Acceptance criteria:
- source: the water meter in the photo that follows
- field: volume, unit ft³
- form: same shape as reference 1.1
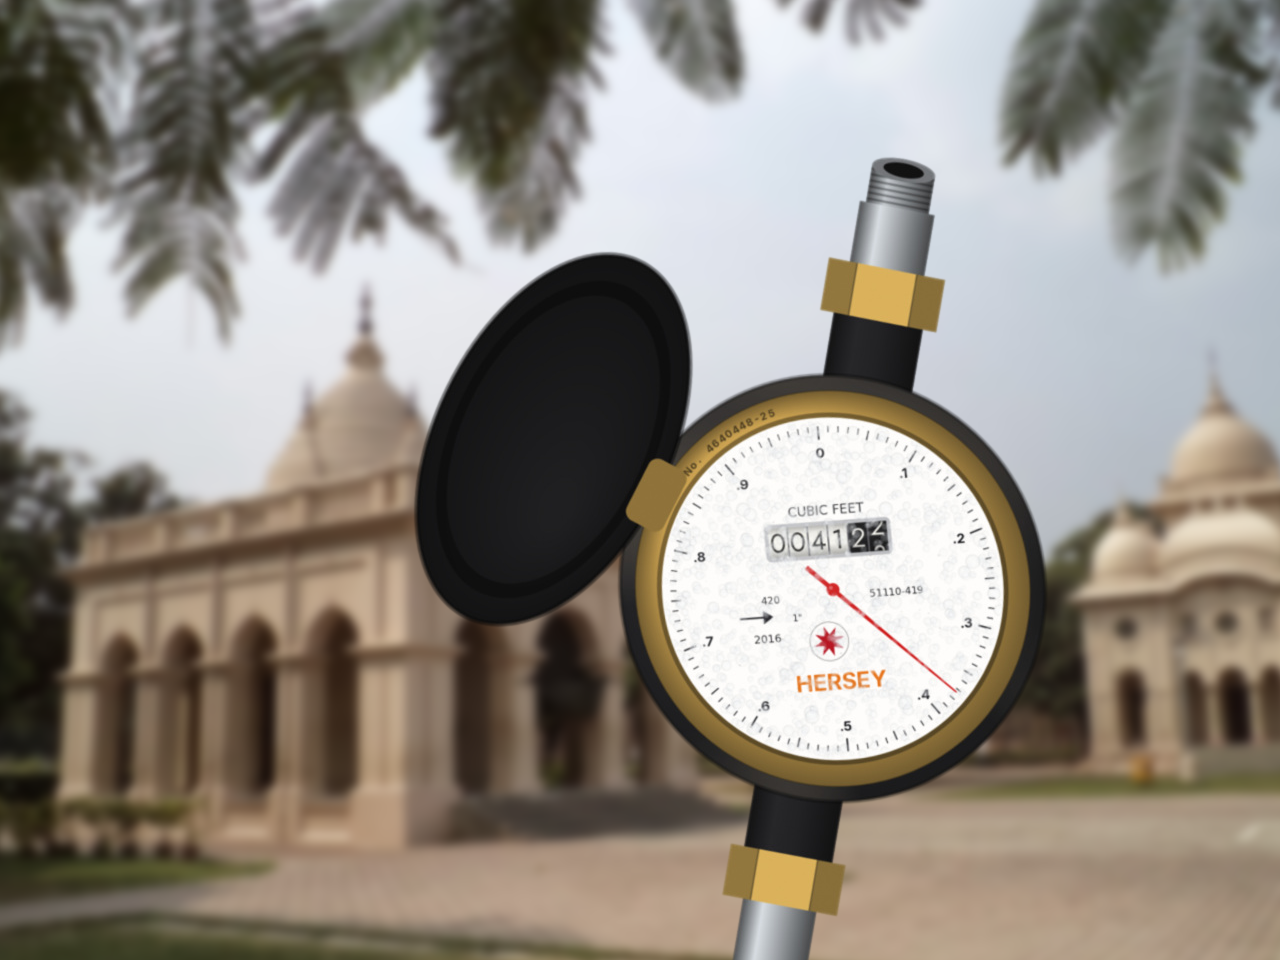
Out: 4122.37
